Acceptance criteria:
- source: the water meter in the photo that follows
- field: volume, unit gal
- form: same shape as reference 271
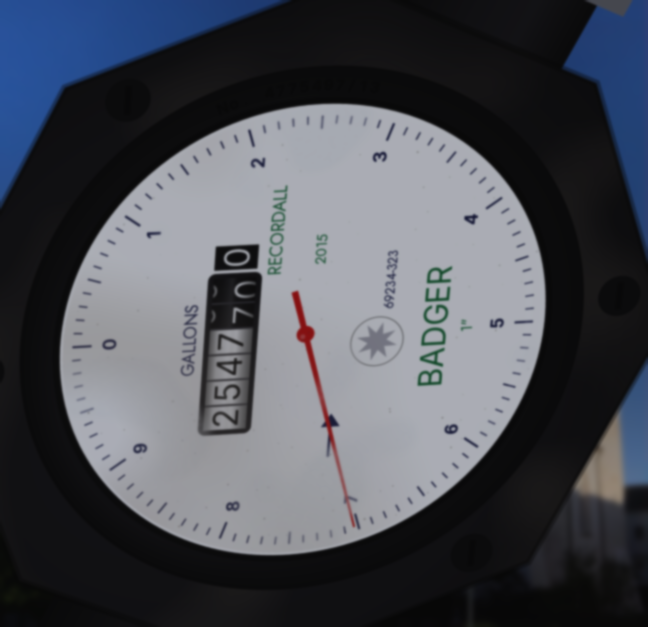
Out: 2547697.0
